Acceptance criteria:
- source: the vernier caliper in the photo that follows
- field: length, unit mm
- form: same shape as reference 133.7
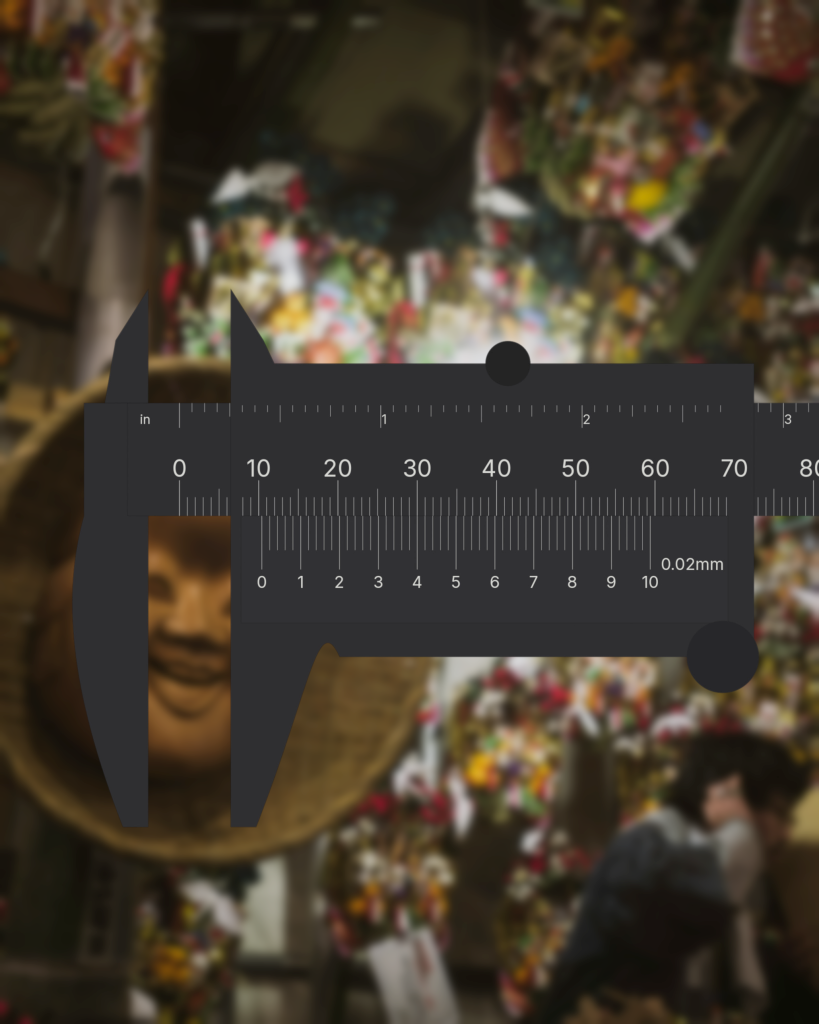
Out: 10.4
